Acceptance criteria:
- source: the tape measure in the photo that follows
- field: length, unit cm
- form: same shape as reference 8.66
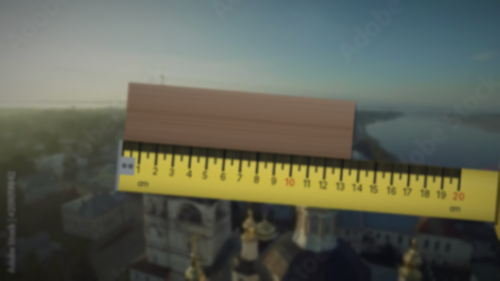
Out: 13.5
